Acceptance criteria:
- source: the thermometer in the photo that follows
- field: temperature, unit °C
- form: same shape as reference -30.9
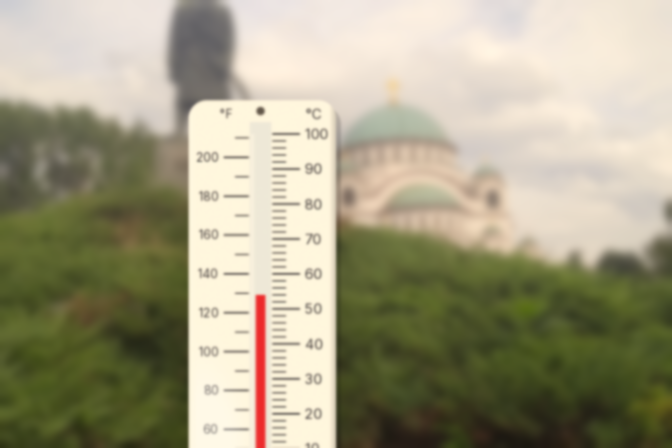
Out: 54
